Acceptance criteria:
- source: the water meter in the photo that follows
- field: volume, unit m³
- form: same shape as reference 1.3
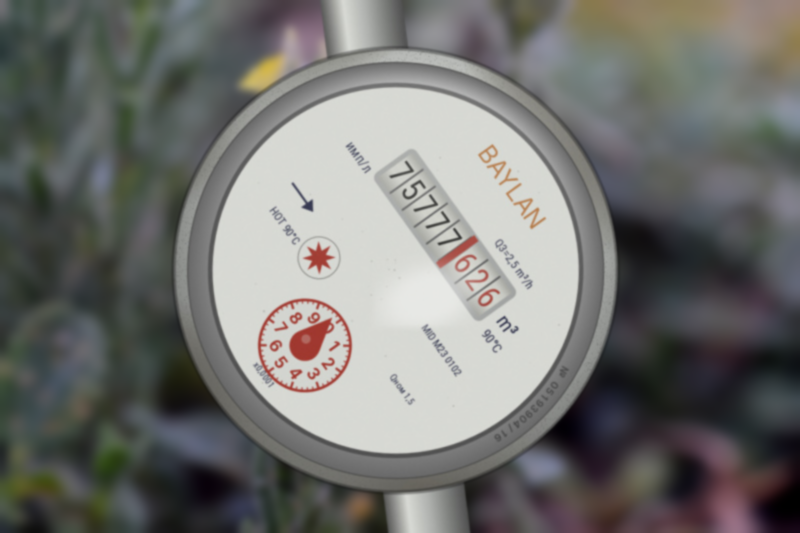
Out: 75777.6259
